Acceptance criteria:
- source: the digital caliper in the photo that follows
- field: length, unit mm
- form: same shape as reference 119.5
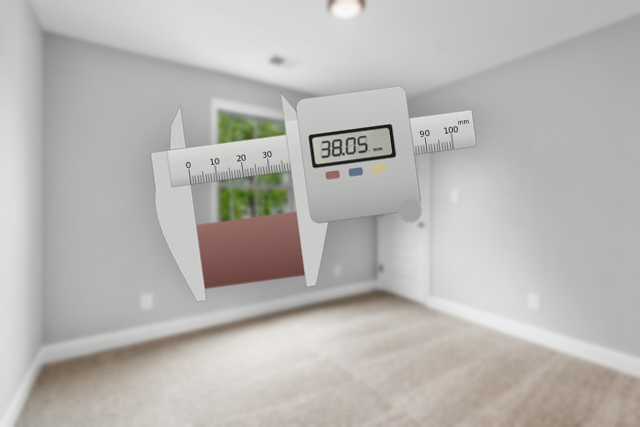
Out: 38.05
